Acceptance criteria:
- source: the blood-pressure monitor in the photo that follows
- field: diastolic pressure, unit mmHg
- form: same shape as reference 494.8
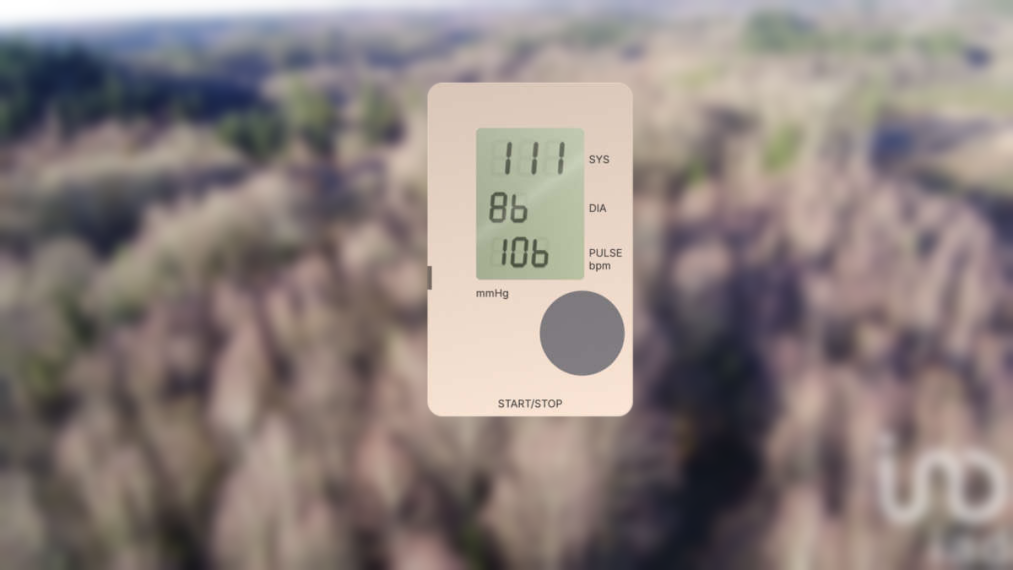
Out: 86
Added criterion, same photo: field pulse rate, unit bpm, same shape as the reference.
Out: 106
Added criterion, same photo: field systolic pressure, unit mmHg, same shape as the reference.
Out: 111
